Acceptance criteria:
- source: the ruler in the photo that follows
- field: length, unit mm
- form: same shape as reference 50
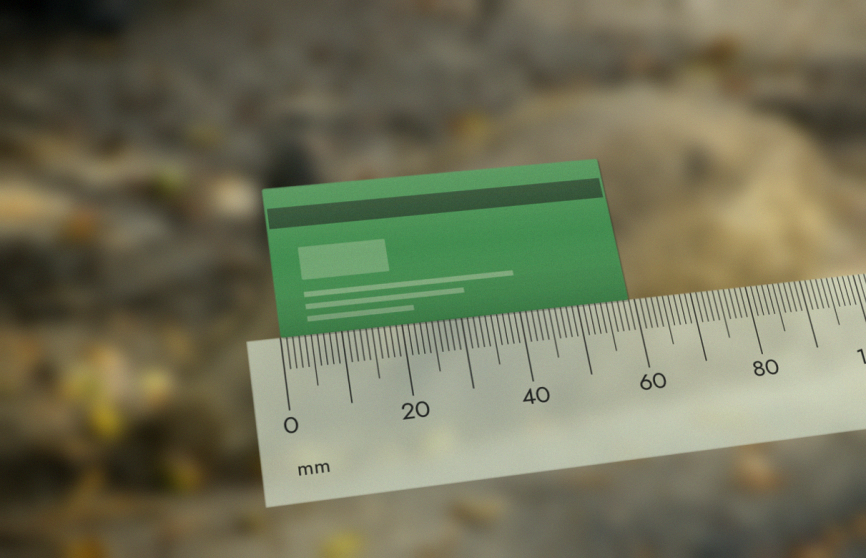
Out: 59
